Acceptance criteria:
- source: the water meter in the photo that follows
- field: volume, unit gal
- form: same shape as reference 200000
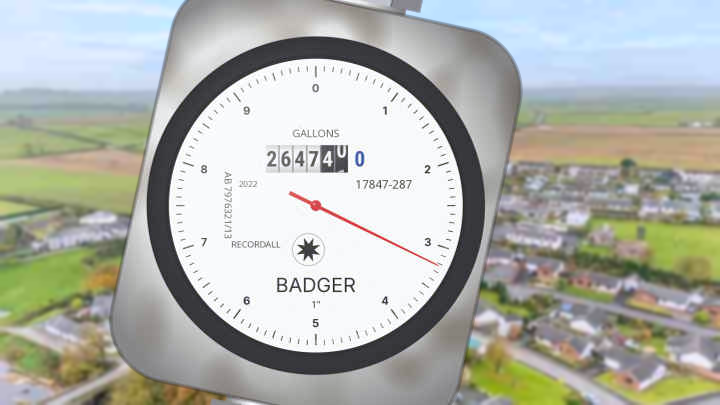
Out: 2647403.2
